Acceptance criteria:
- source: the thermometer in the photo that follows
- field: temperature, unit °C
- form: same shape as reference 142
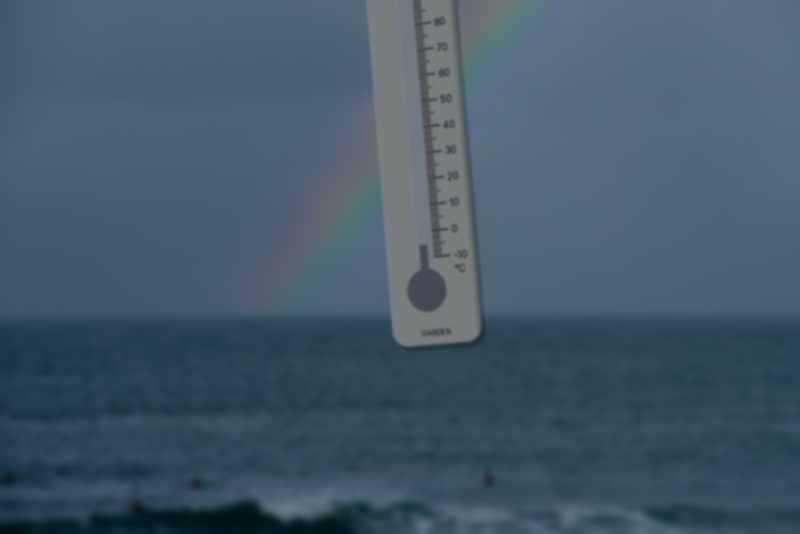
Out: -5
